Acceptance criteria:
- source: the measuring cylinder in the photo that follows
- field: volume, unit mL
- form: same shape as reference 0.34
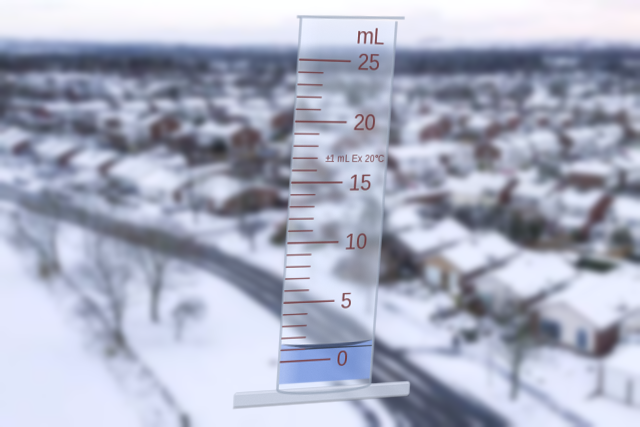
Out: 1
